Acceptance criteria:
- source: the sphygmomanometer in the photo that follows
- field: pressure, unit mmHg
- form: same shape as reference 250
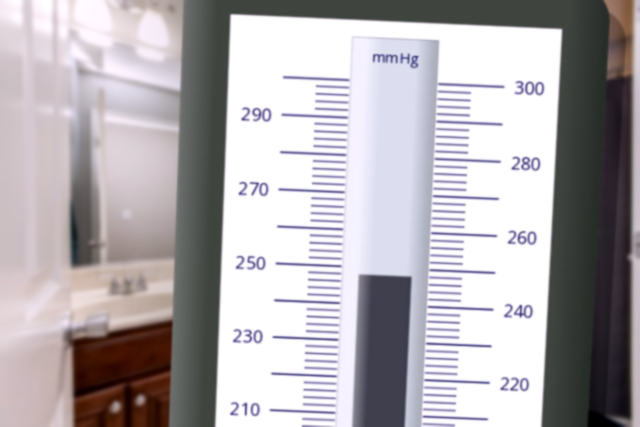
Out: 248
